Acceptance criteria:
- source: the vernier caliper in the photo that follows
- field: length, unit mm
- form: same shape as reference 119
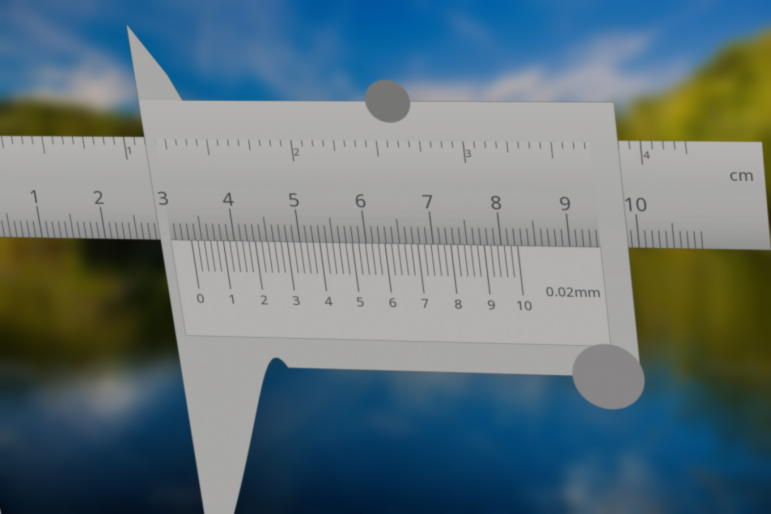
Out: 33.4
